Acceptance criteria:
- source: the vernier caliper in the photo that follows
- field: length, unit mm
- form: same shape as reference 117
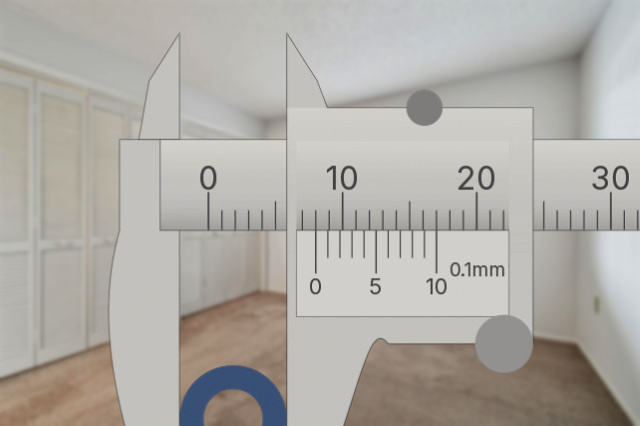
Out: 8.0
